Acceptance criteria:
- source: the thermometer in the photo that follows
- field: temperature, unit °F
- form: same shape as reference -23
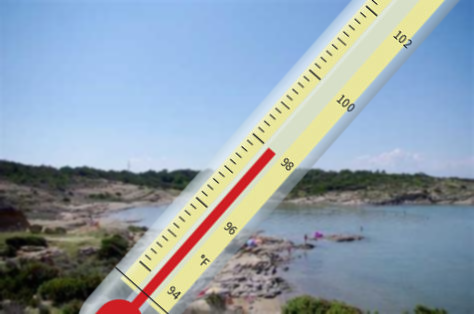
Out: 98
